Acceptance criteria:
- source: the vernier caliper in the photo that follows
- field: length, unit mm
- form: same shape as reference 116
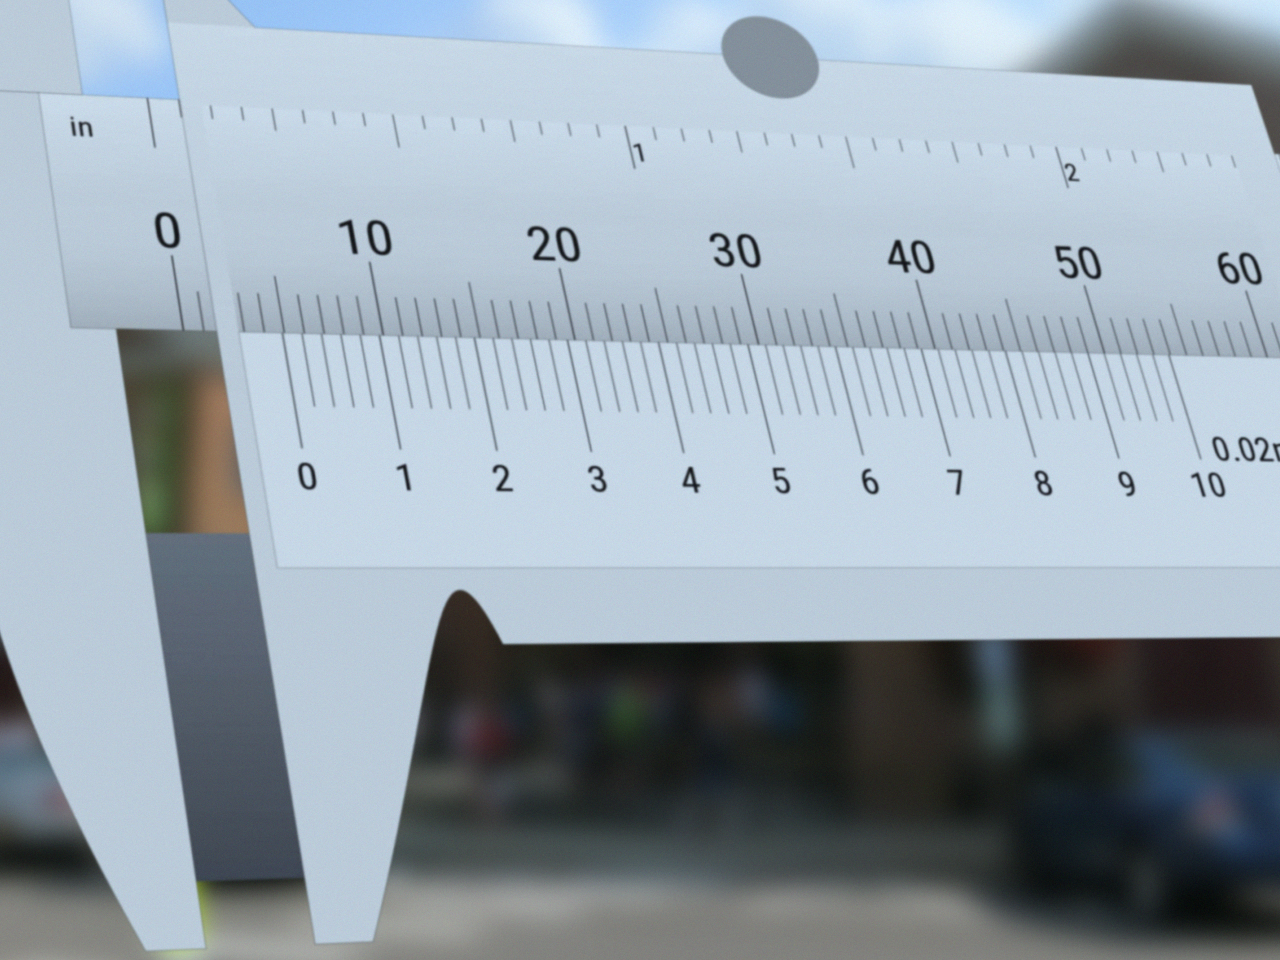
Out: 4.9
